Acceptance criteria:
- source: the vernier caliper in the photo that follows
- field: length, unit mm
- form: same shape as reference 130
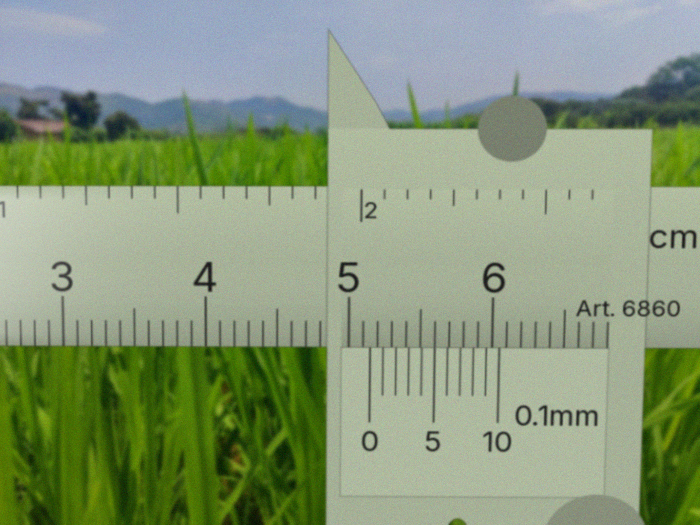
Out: 51.5
